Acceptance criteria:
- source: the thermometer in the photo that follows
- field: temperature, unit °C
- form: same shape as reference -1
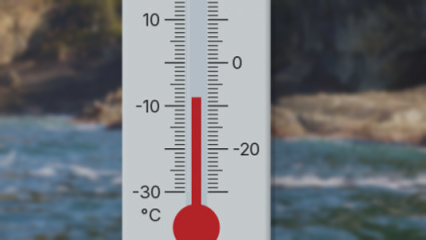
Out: -8
